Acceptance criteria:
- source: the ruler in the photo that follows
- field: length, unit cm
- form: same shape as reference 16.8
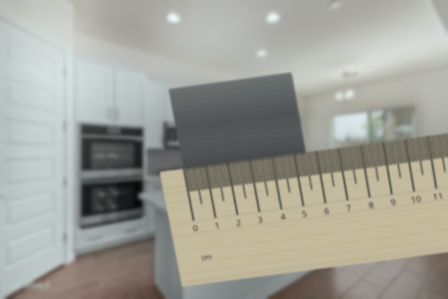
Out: 5.5
